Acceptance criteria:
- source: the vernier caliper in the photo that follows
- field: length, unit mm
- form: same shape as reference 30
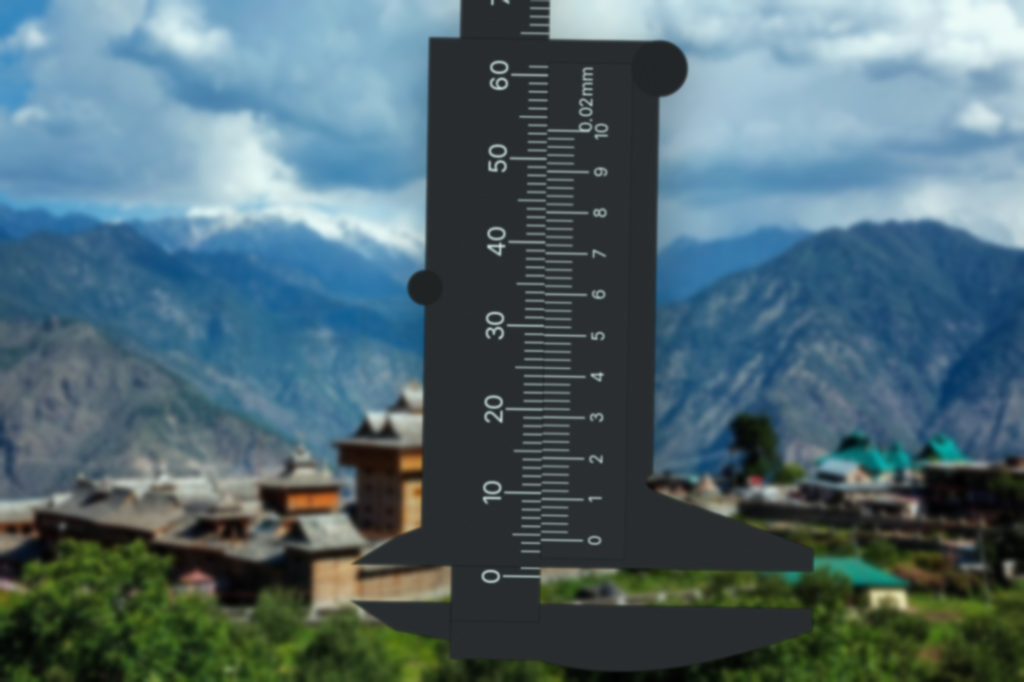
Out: 4.4
